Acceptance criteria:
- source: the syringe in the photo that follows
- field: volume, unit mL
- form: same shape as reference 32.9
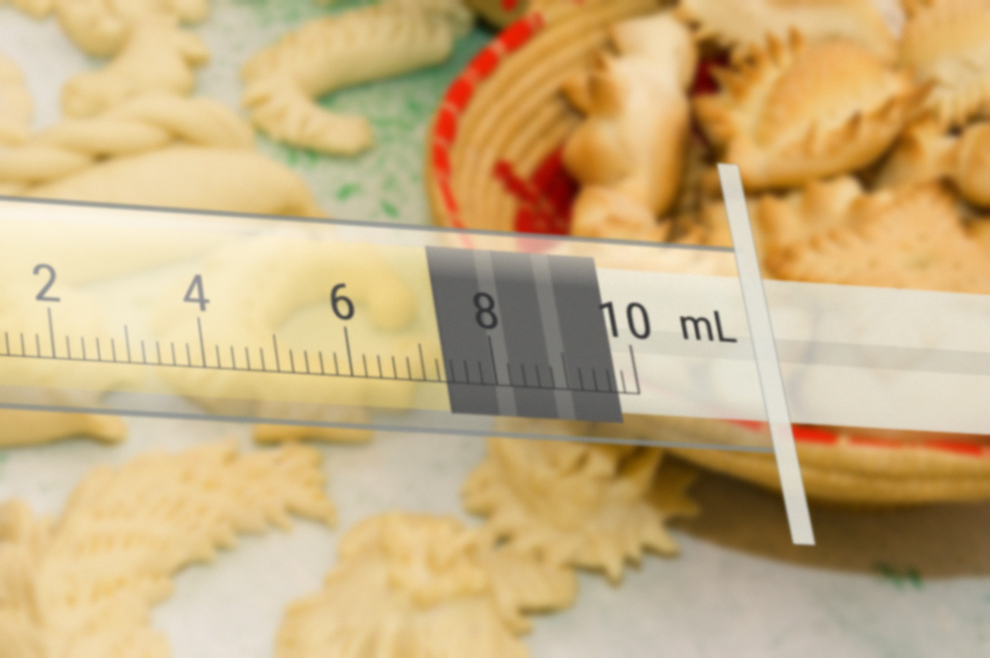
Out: 7.3
